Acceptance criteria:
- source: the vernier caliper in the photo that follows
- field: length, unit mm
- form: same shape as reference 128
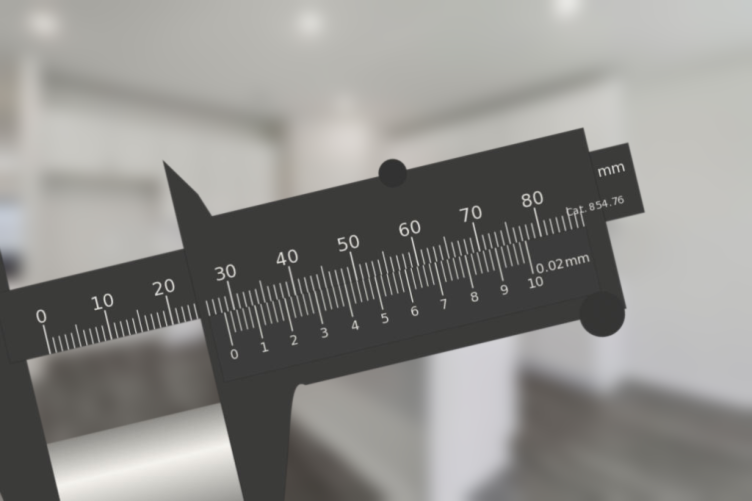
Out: 28.4
